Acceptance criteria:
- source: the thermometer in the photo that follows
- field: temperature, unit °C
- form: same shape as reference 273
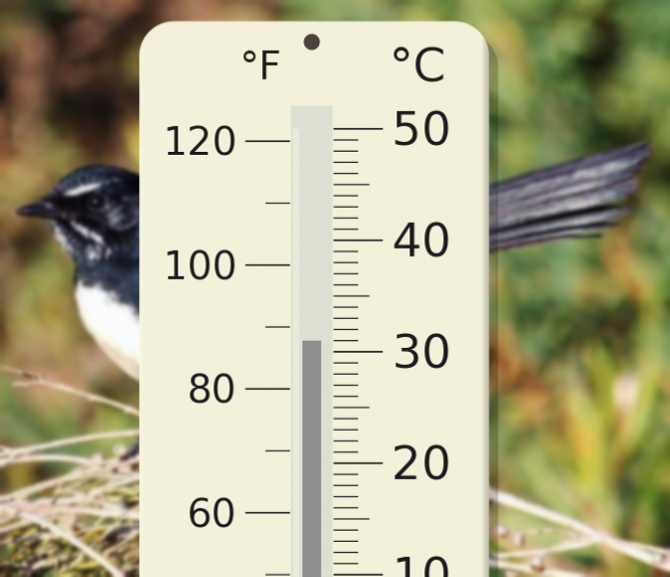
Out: 31
